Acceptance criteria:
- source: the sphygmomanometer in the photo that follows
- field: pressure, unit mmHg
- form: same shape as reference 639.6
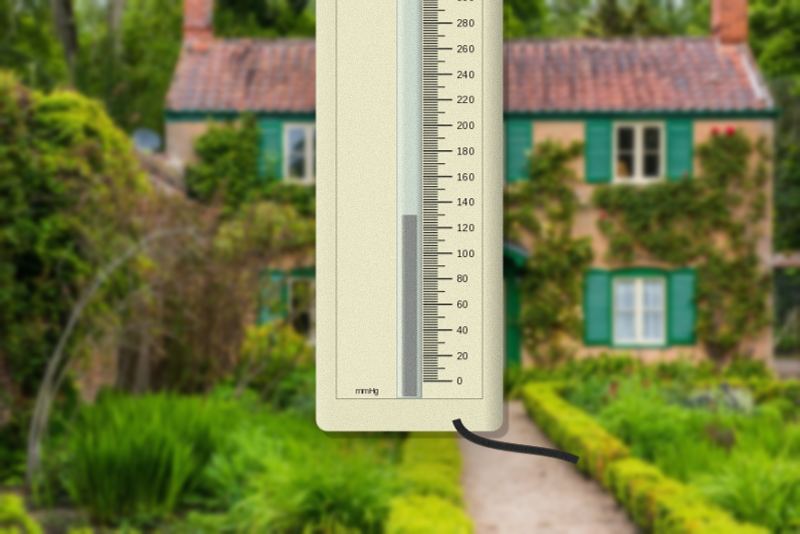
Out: 130
